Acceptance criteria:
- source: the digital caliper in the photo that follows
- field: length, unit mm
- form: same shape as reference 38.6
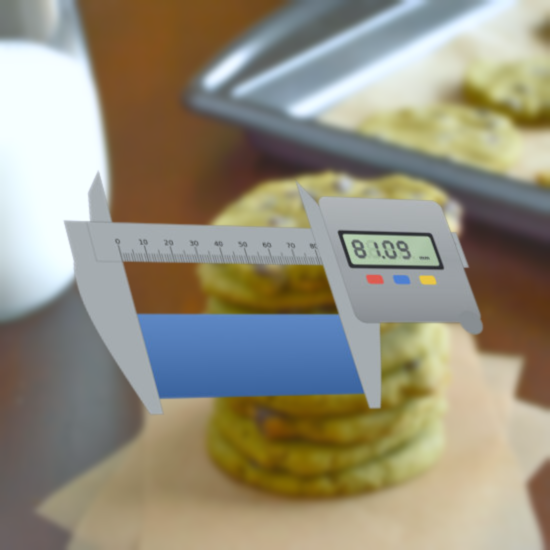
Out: 81.09
